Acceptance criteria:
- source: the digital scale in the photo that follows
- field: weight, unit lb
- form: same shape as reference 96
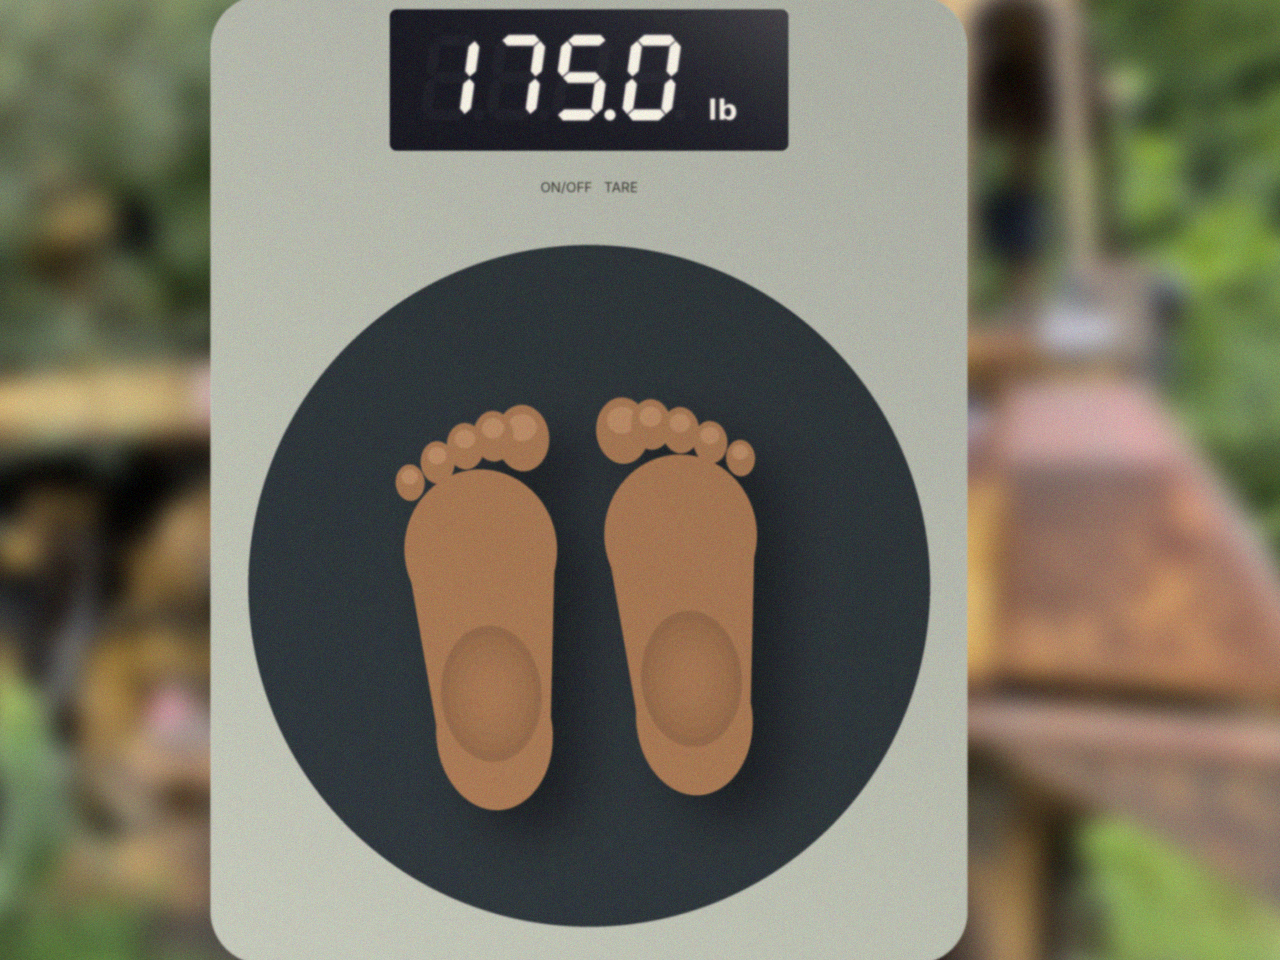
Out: 175.0
